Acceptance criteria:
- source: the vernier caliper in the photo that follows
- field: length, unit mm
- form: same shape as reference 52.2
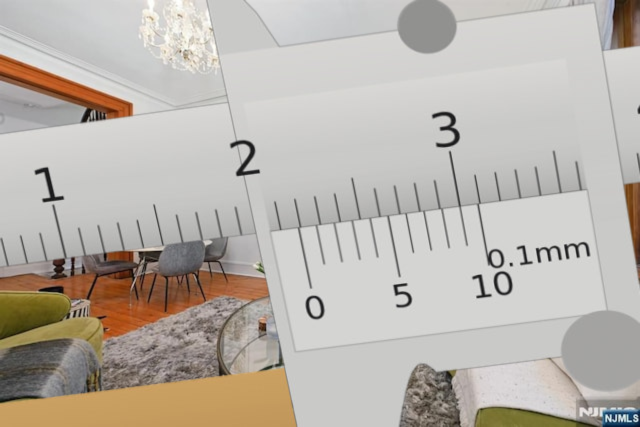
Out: 21.9
